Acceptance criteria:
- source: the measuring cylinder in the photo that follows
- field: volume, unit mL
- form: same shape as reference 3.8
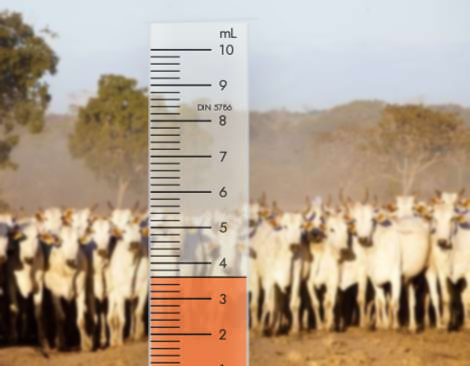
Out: 3.6
